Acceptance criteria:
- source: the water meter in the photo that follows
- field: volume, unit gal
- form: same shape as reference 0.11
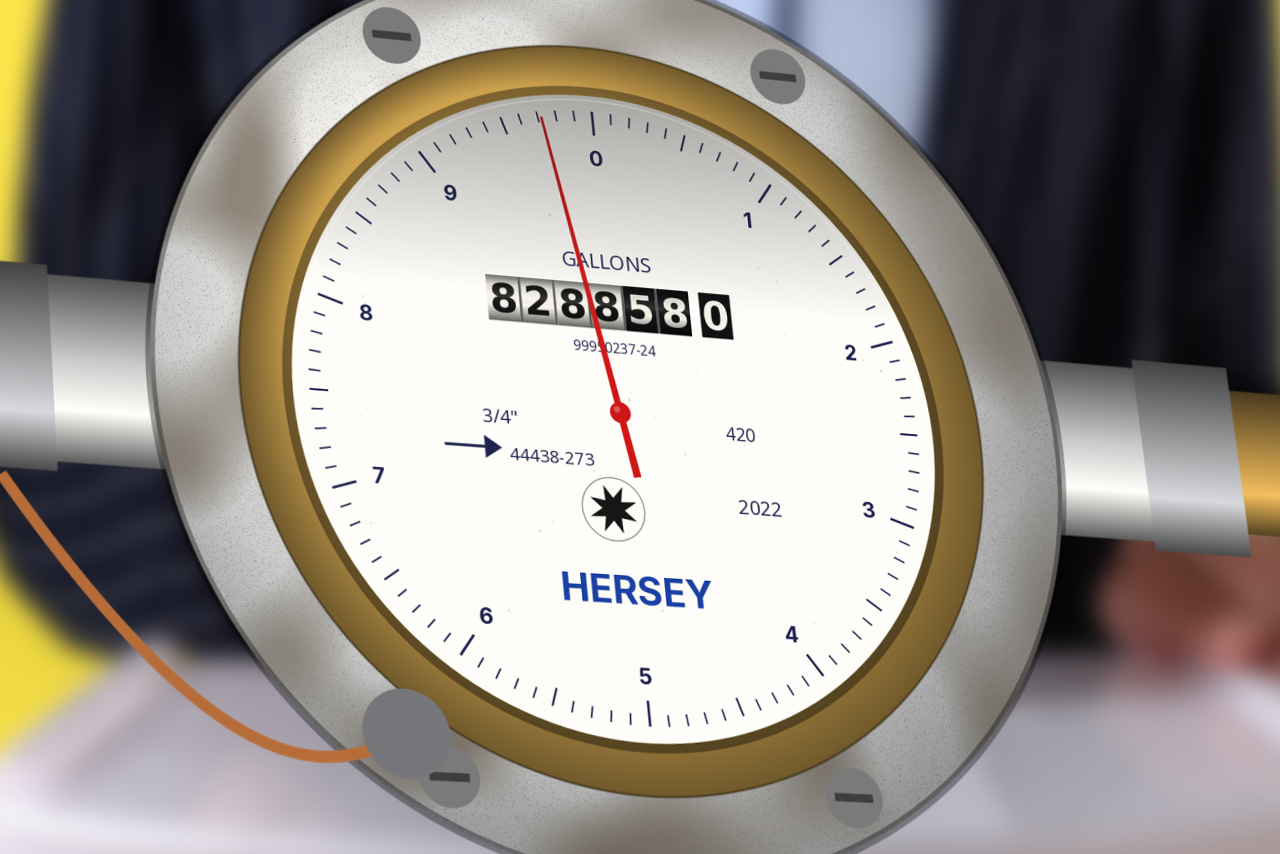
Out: 8288579.7
